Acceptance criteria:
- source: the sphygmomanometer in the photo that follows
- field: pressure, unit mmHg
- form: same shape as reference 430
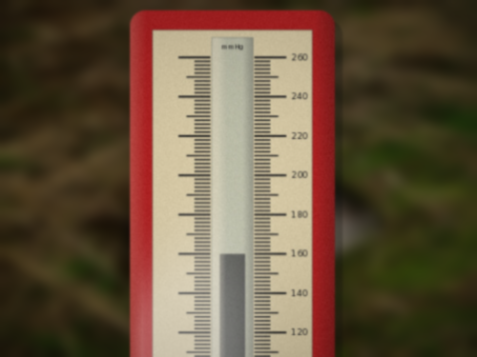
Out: 160
